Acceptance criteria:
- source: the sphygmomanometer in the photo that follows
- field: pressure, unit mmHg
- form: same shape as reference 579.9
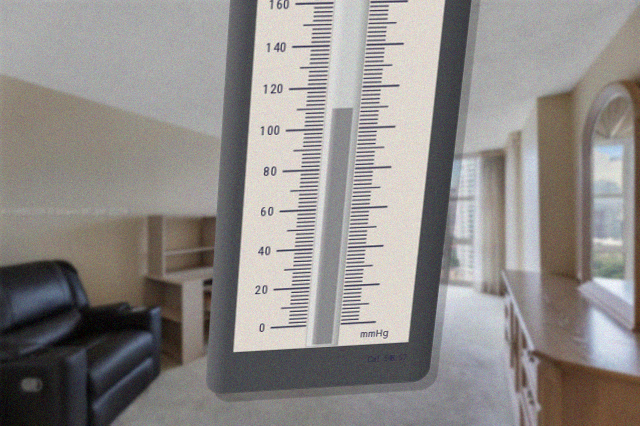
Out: 110
